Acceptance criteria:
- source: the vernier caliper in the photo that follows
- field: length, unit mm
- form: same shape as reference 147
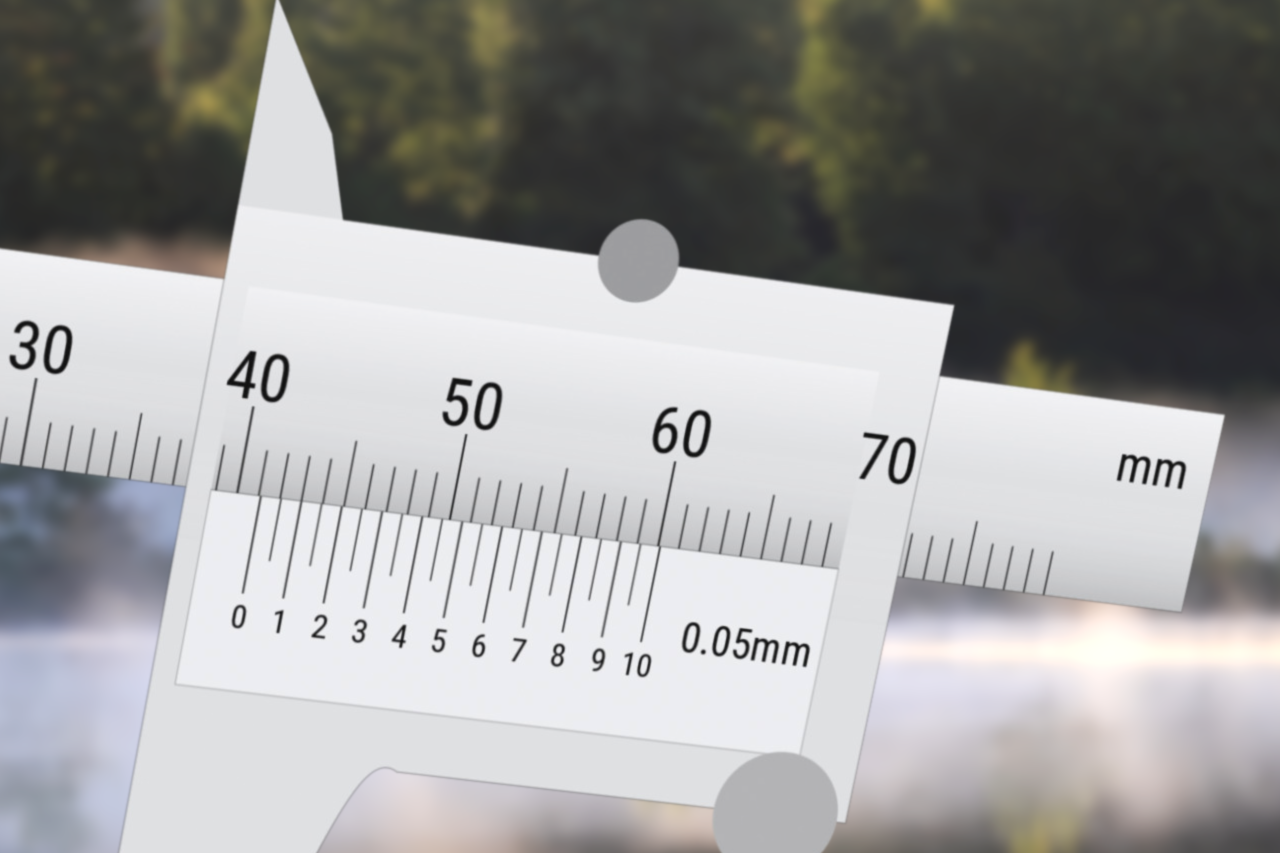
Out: 41.1
